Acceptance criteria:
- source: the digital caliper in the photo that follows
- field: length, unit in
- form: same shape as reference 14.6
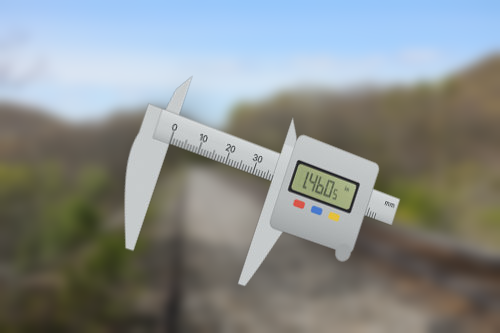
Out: 1.4605
